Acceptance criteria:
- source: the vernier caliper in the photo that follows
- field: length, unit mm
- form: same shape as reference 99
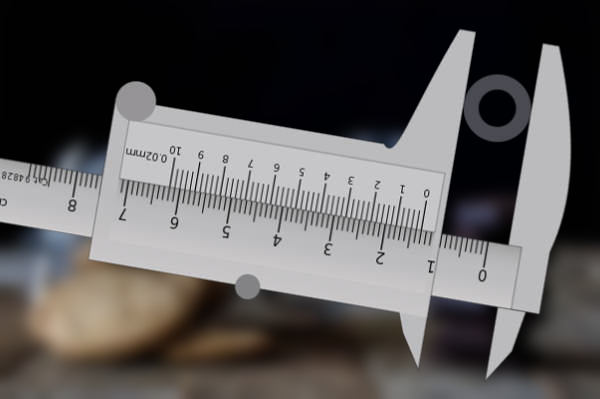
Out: 13.0
